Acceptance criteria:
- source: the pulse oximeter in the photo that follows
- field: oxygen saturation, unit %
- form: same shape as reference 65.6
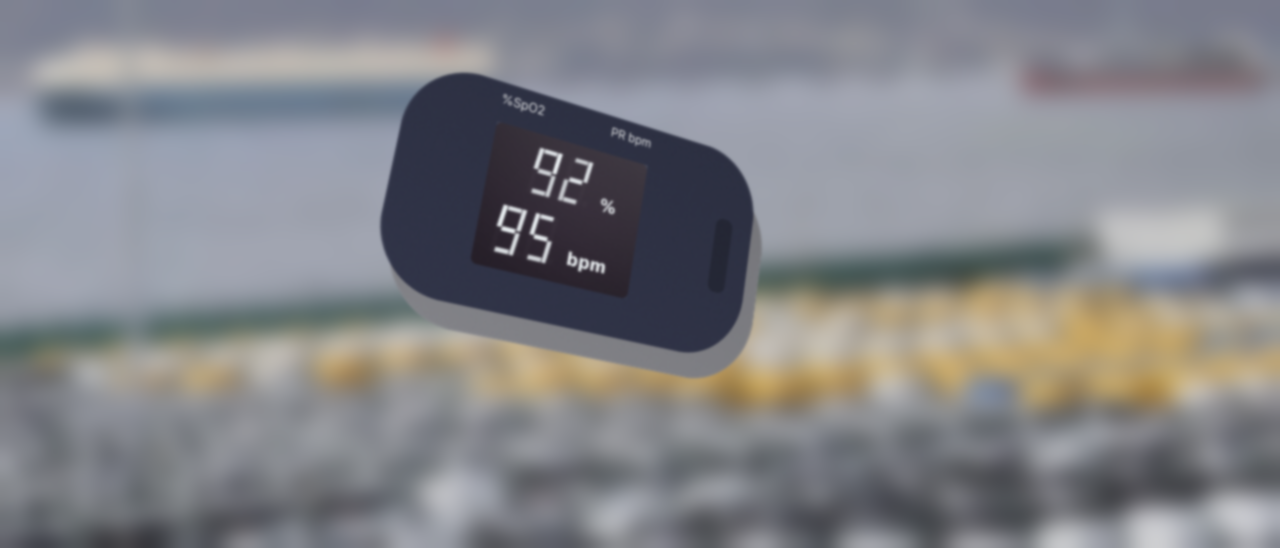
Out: 92
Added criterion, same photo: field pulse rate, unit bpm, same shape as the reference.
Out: 95
